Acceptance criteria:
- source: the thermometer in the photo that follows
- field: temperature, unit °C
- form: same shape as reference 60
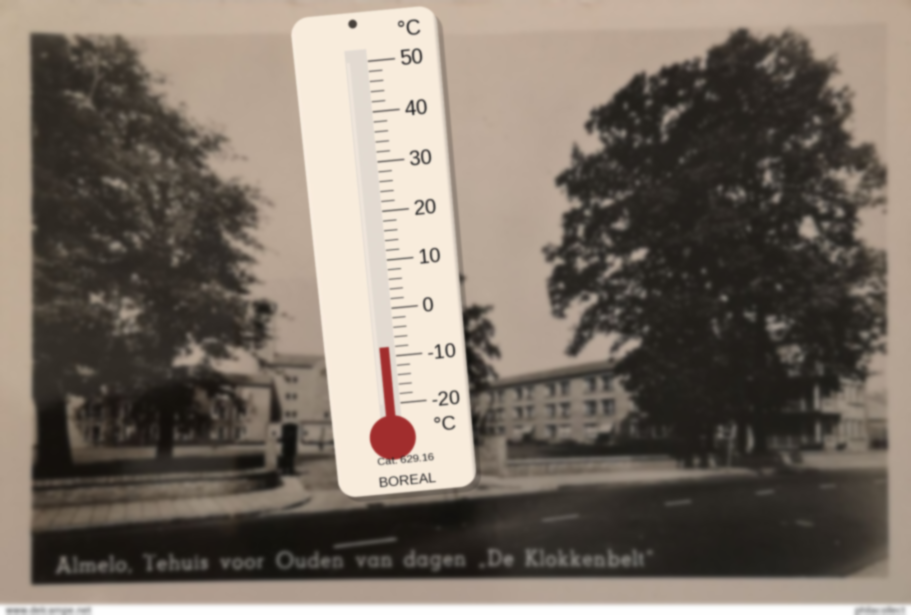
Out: -8
